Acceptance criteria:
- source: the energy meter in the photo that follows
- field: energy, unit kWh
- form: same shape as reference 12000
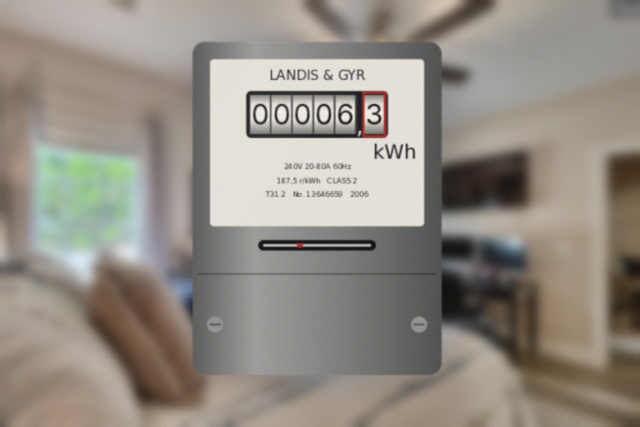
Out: 6.3
